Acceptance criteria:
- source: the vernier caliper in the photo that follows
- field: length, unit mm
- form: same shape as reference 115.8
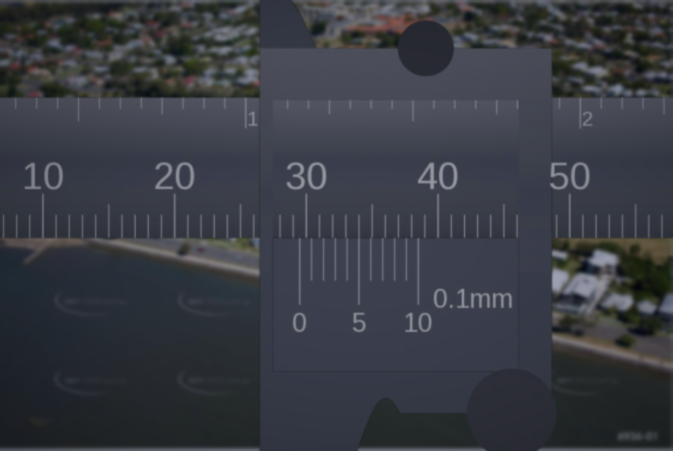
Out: 29.5
